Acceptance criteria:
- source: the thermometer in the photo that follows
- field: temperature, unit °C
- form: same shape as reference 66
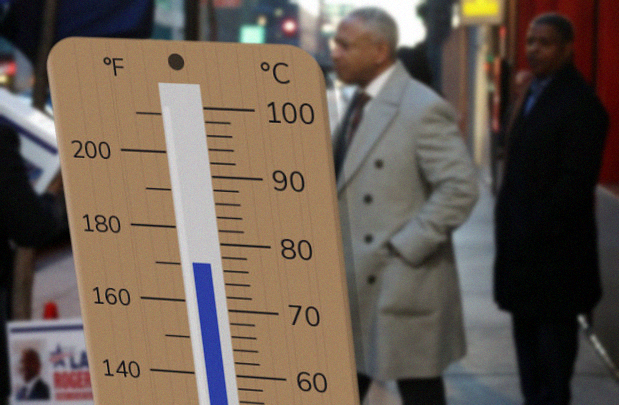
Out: 77
